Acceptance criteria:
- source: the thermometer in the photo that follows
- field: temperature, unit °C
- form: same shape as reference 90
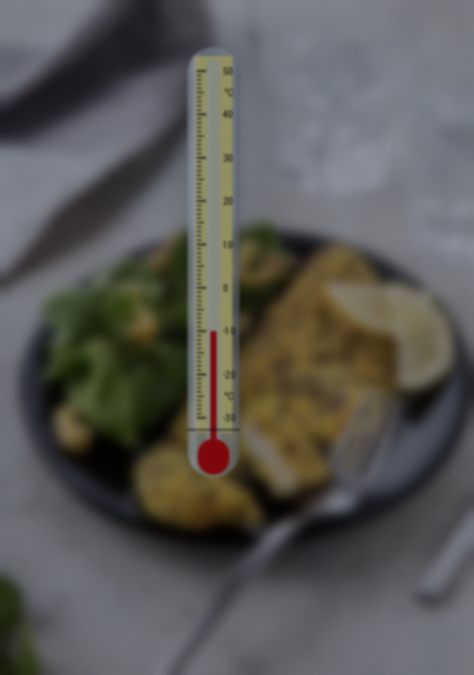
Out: -10
